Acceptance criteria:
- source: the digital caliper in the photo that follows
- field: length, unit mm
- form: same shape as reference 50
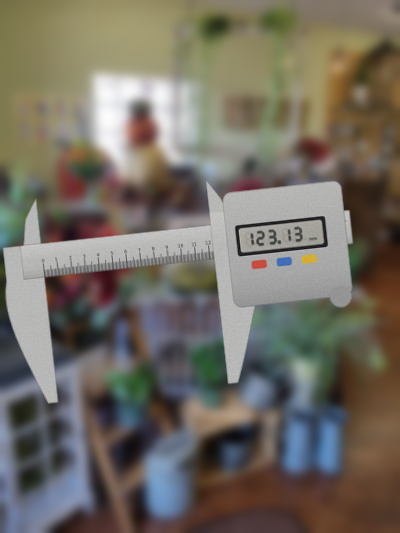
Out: 123.13
